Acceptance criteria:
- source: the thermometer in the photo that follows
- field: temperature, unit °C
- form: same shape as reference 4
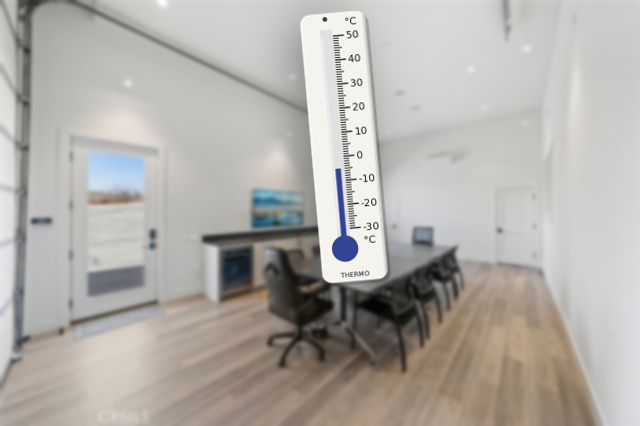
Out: -5
